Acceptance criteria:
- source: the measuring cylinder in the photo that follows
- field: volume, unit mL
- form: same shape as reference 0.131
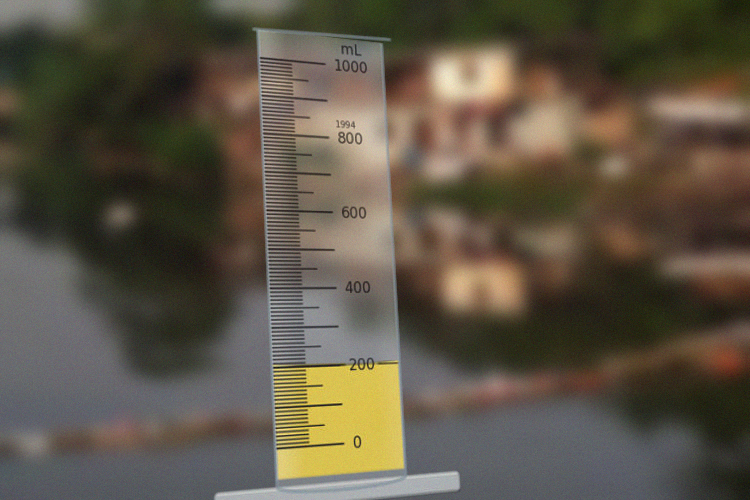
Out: 200
